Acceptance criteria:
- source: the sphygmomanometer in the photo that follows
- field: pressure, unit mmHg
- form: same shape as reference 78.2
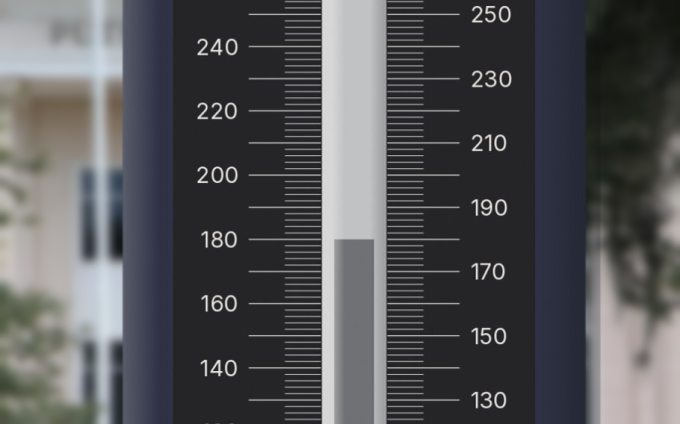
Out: 180
